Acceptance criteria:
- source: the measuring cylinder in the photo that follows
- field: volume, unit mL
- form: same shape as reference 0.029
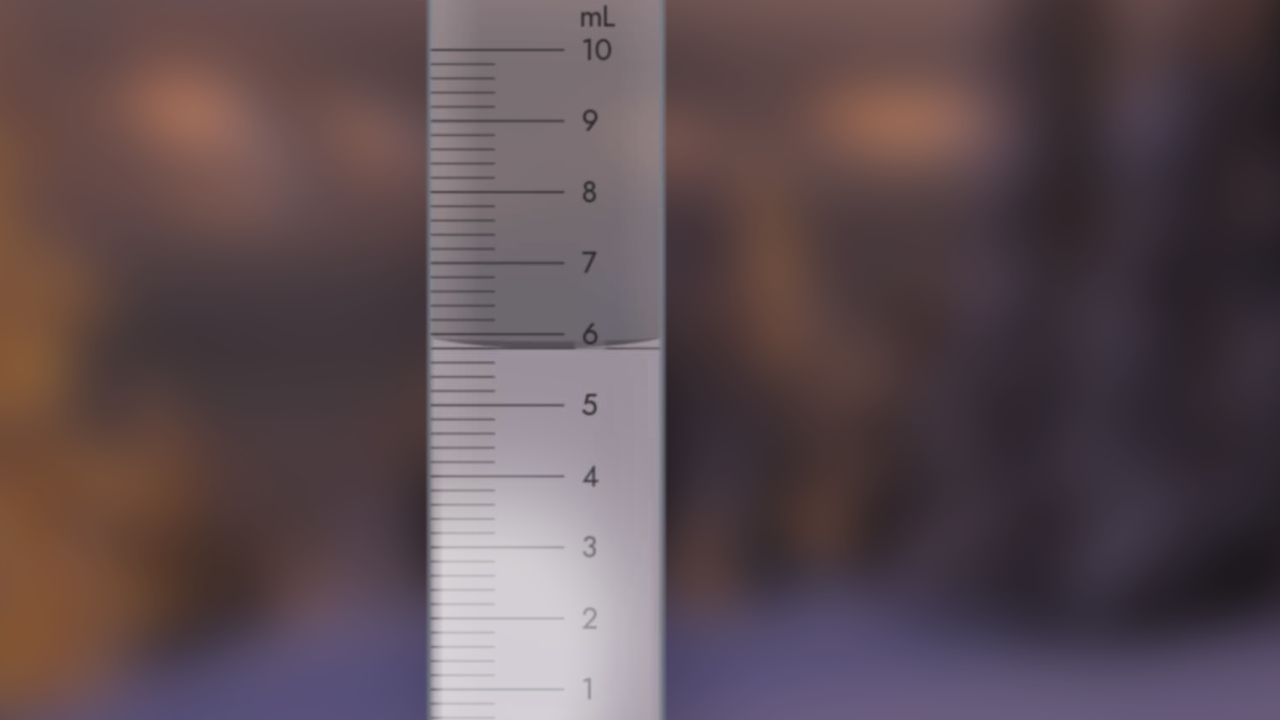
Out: 5.8
